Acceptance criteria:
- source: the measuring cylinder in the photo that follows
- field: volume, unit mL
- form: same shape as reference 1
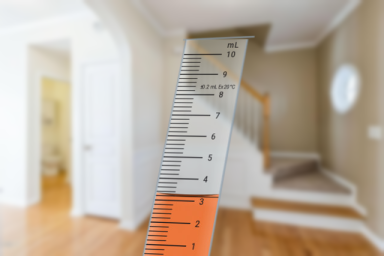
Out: 3.2
